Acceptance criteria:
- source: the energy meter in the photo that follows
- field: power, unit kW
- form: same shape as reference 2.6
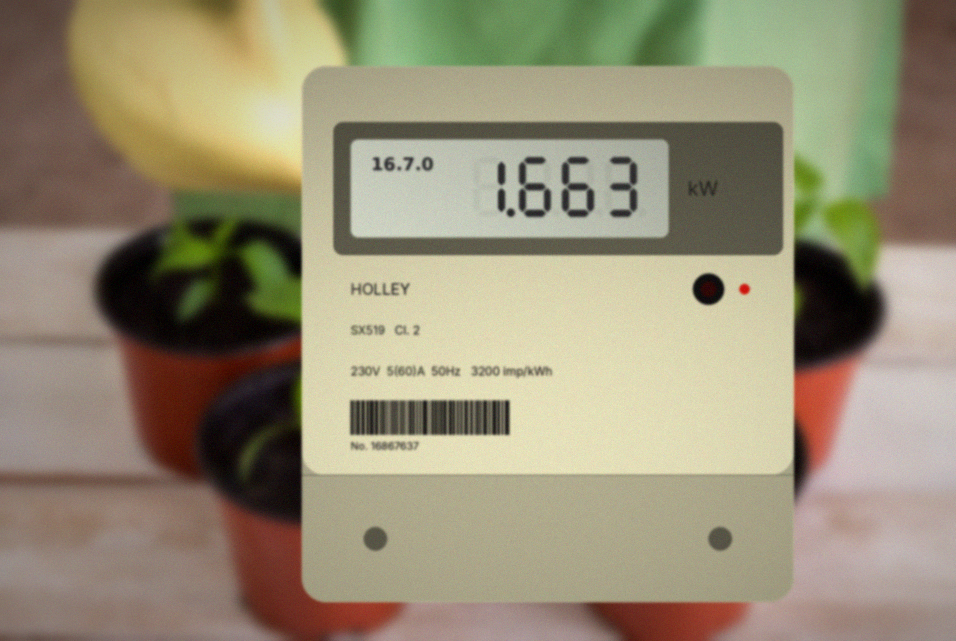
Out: 1.663
